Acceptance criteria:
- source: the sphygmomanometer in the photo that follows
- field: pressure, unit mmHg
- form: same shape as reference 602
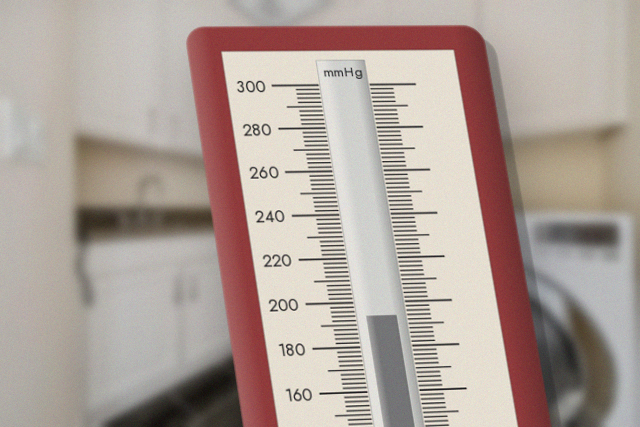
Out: 194
